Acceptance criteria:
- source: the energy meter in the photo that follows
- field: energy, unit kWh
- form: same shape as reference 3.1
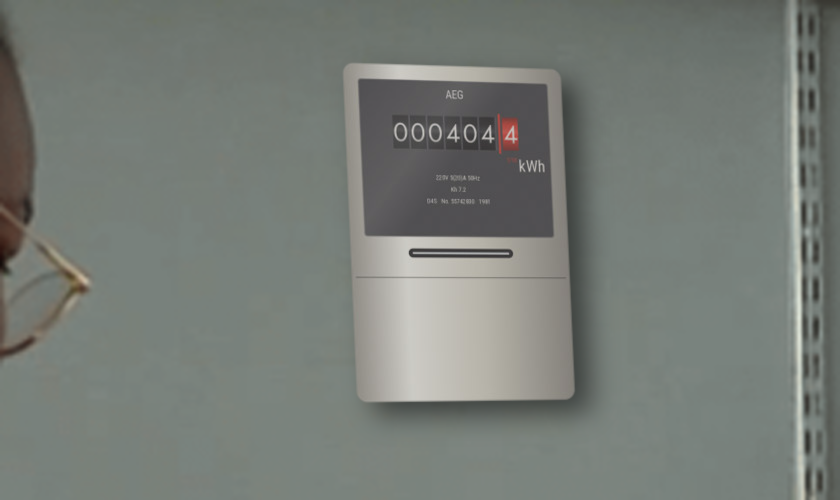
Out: 404.4
